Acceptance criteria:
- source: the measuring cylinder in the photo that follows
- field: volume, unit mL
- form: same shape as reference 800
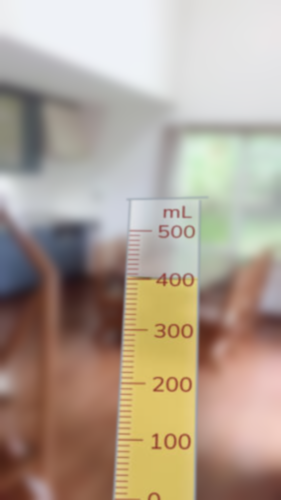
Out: 400
